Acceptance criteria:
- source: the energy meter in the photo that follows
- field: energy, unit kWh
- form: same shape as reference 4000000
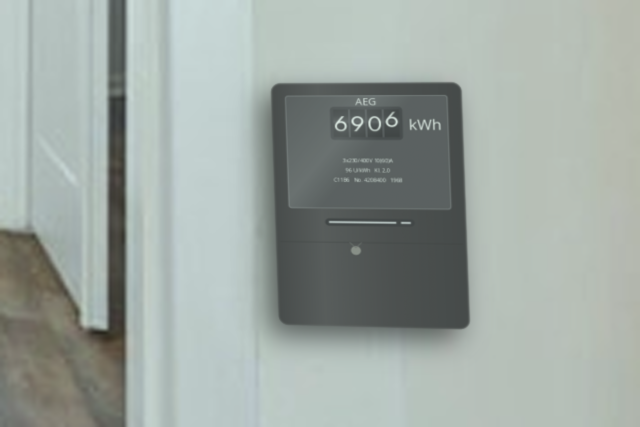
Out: 6906
